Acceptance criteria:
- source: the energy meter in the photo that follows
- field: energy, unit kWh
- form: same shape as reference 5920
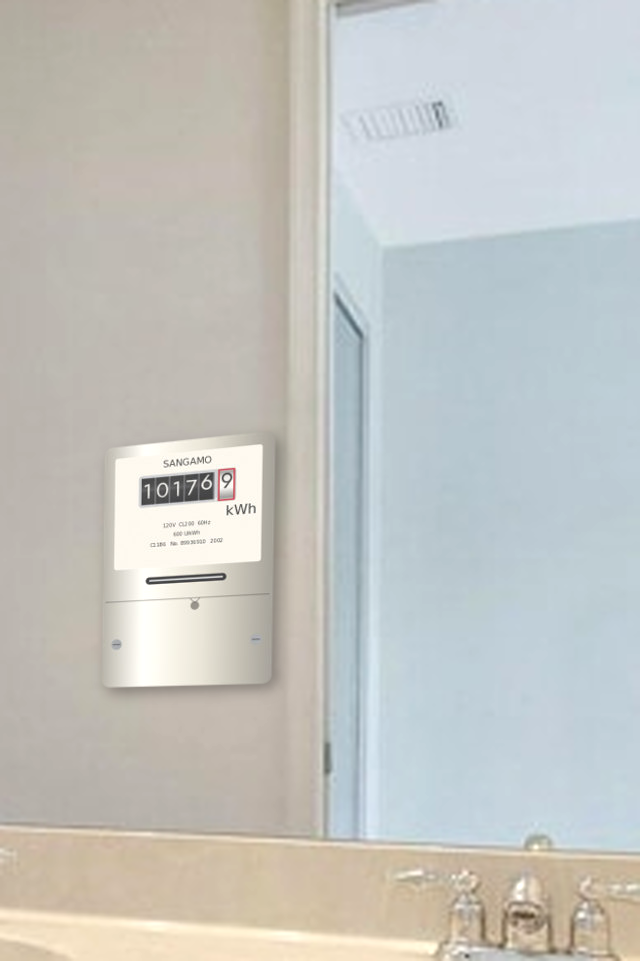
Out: 10176.9
